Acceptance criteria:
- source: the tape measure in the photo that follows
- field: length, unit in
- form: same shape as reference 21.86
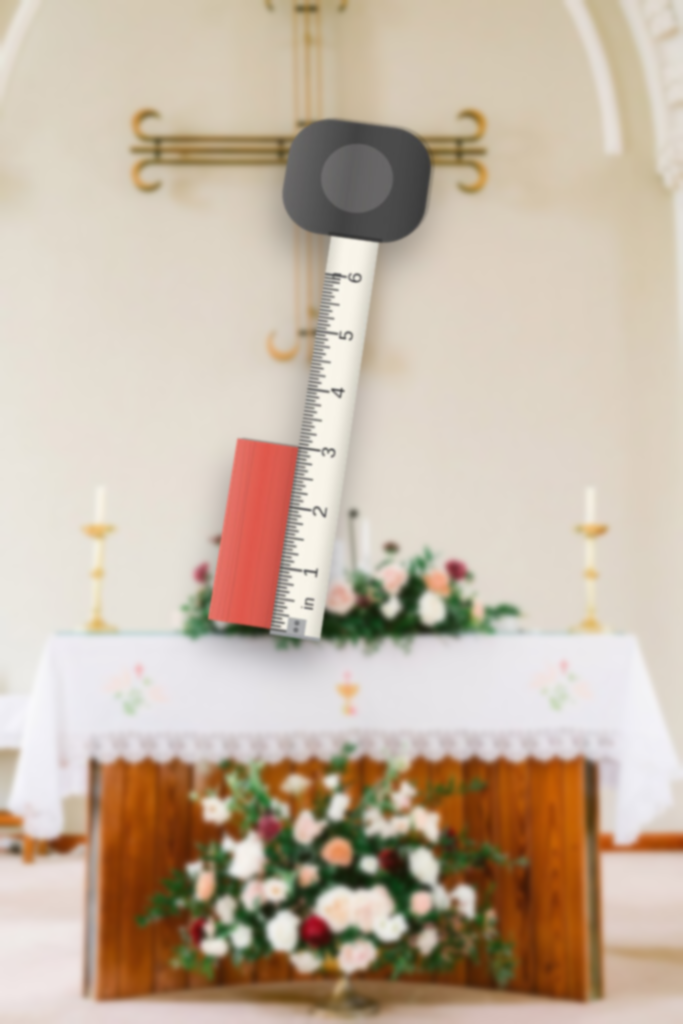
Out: 3
